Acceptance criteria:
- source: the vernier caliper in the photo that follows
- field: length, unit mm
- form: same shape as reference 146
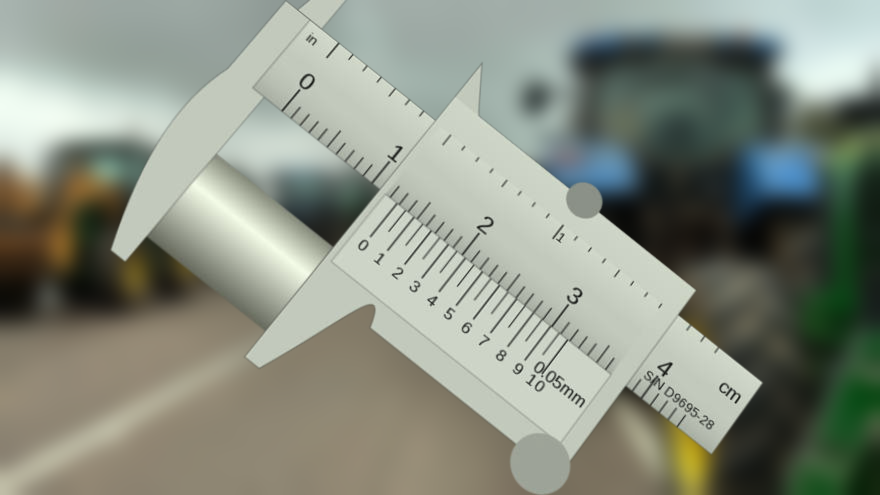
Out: 12.8
